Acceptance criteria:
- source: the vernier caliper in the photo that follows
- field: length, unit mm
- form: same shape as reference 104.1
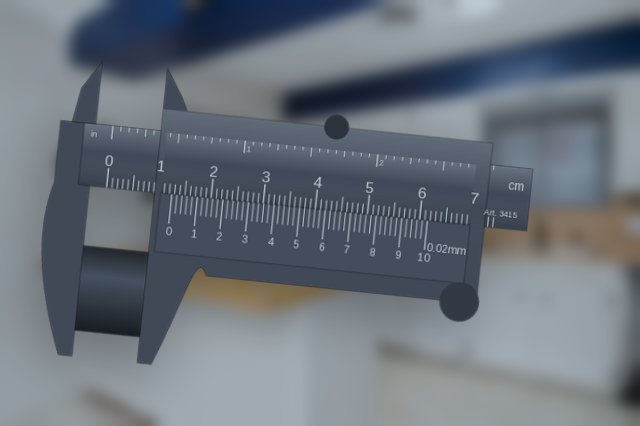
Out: 12.5
